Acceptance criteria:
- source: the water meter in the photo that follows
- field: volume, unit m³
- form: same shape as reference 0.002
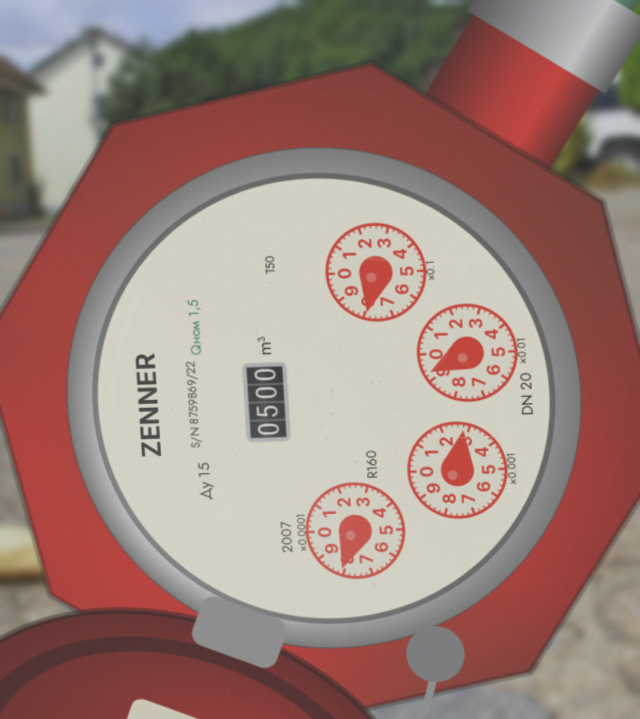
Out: 500.7928
